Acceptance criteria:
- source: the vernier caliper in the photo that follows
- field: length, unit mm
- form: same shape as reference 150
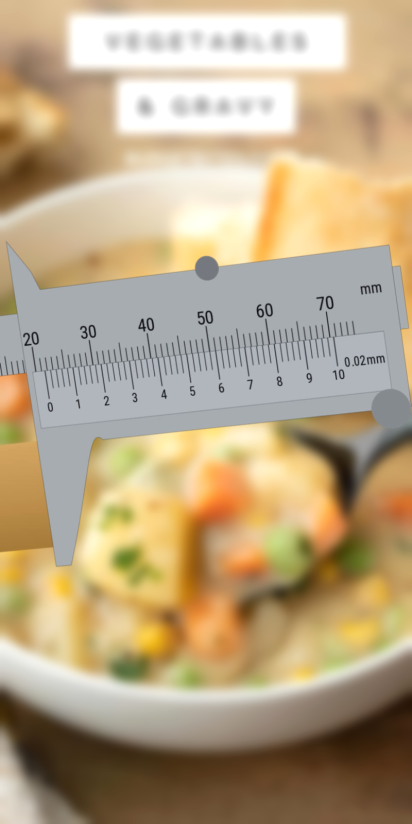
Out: 21.6
